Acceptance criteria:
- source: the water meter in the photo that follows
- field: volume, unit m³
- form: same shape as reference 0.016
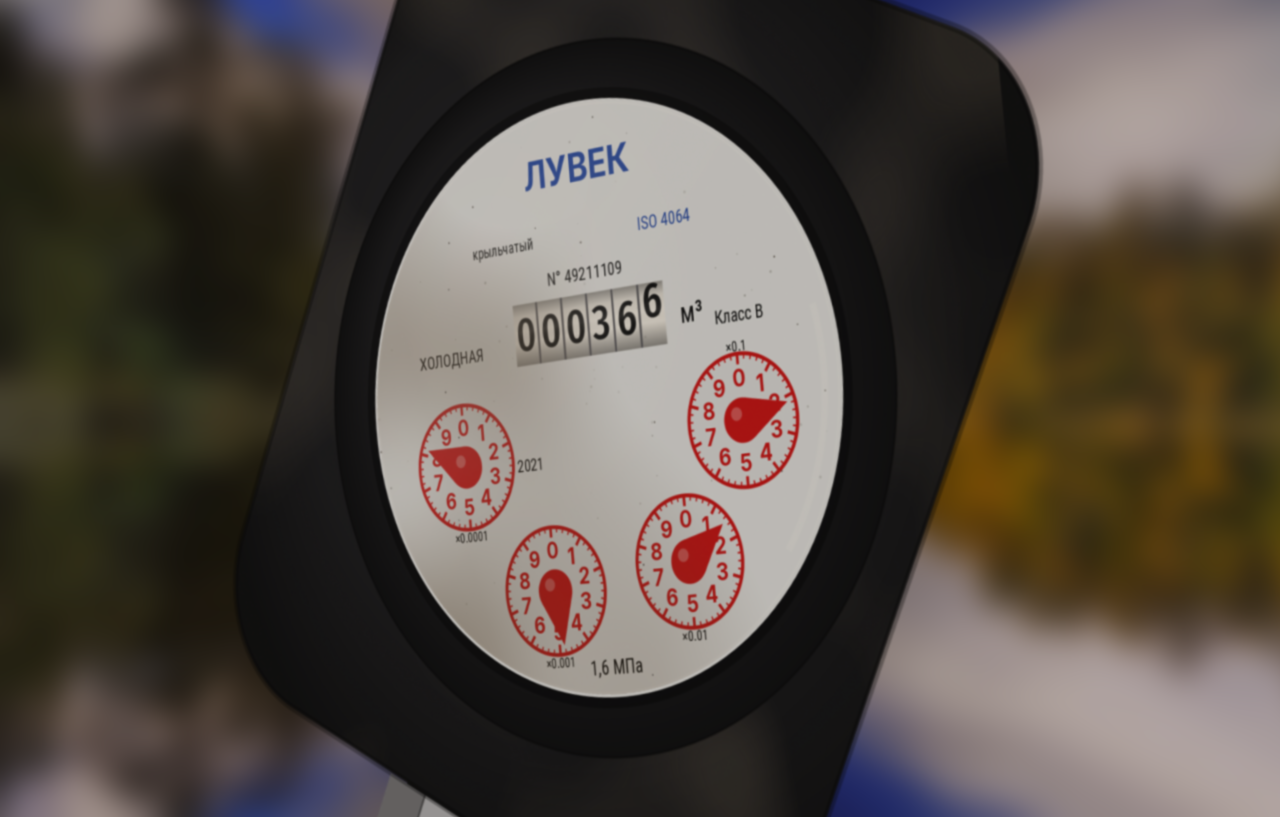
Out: 366.2148
